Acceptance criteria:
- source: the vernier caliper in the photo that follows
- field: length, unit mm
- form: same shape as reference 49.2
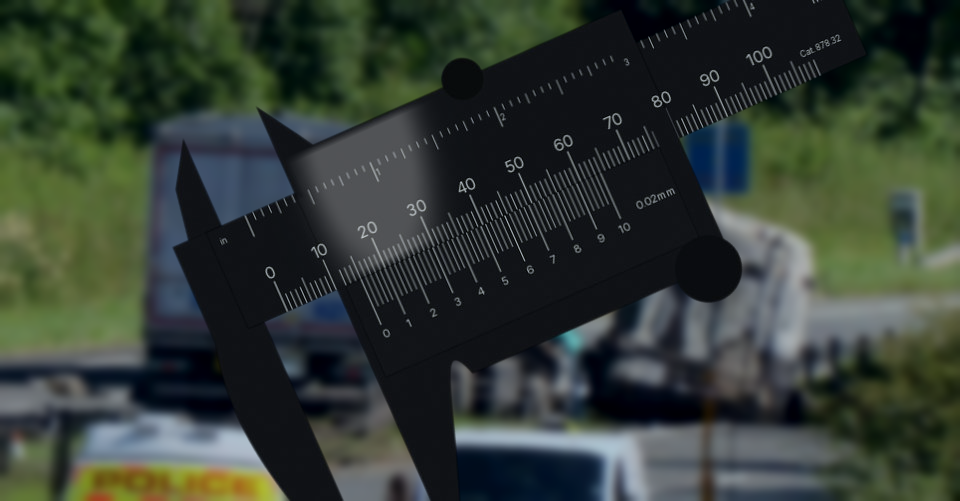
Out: 15.0
